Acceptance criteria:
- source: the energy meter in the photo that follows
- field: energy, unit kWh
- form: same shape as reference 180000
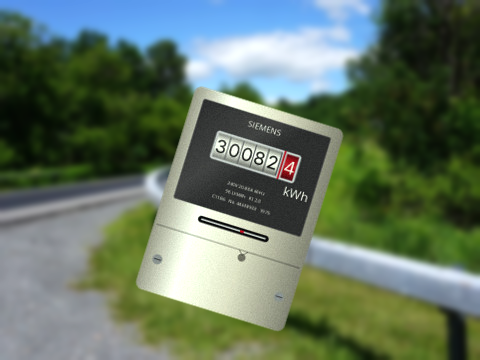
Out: 30082.4
